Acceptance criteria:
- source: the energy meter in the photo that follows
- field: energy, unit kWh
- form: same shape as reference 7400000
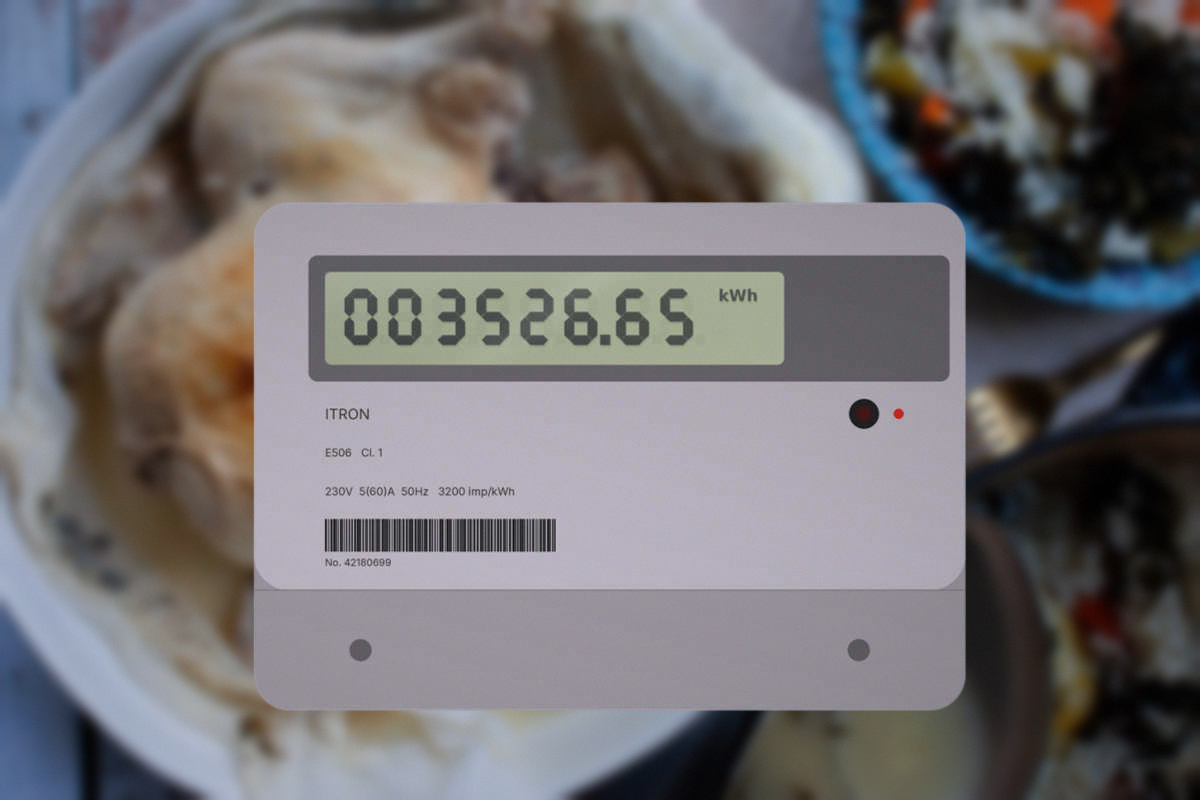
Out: 3526.65
